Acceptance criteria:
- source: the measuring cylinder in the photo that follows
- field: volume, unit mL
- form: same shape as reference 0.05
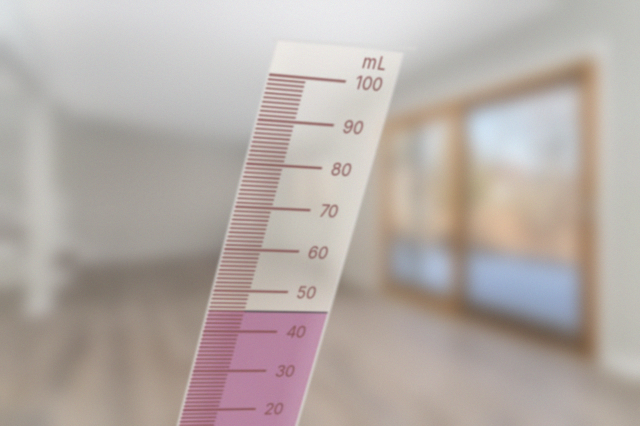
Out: 45
